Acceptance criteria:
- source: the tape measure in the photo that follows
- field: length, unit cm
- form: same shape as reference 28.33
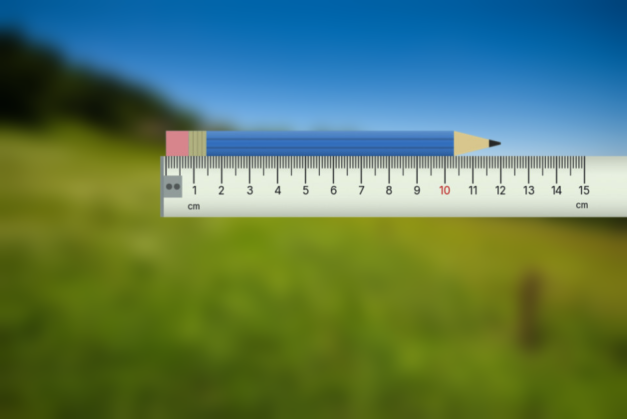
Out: 12
